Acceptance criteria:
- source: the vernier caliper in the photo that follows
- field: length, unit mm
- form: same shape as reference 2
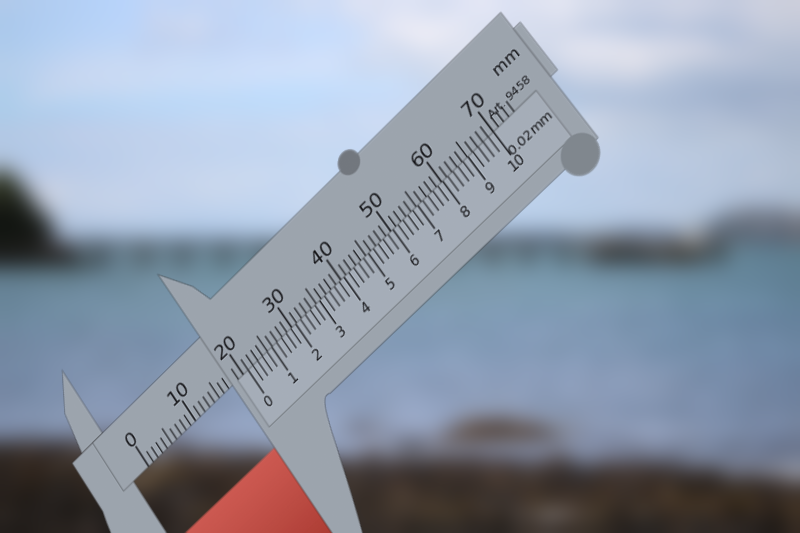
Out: 21.0
